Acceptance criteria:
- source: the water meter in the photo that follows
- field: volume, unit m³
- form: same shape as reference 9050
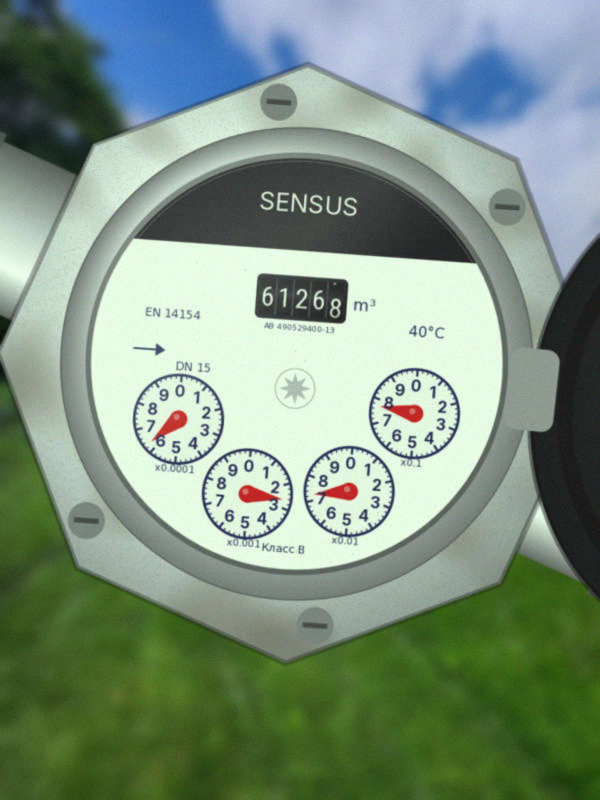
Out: 61267.7726
